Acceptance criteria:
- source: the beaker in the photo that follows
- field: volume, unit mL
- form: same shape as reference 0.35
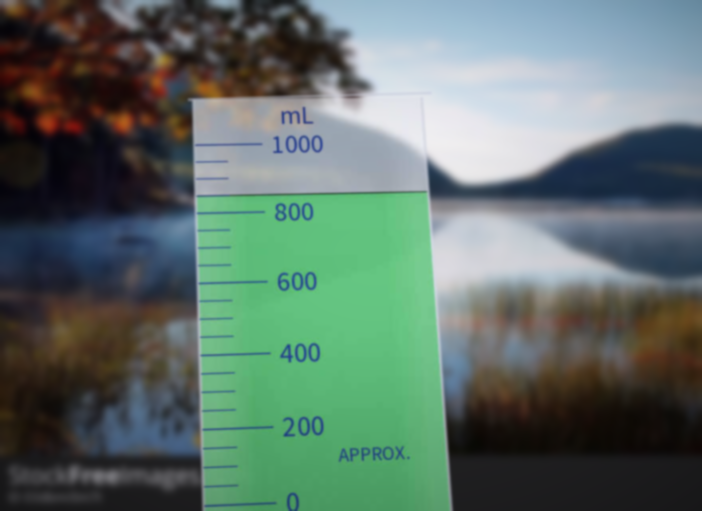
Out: 850
